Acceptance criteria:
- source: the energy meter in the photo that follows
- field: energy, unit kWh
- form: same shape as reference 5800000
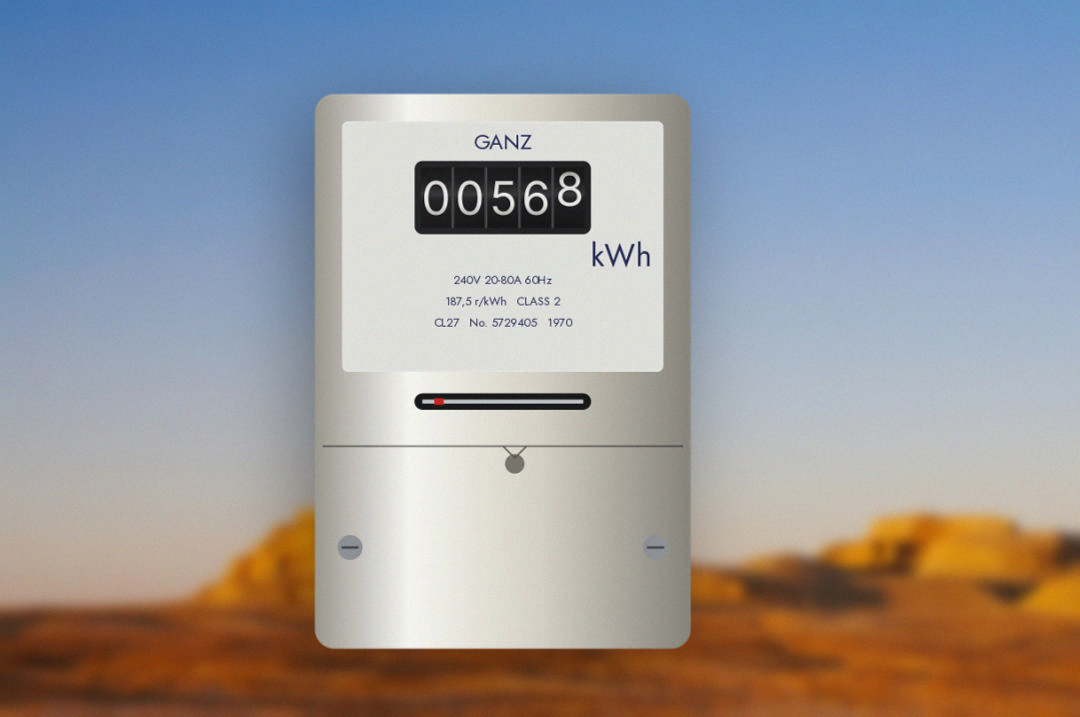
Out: 568
